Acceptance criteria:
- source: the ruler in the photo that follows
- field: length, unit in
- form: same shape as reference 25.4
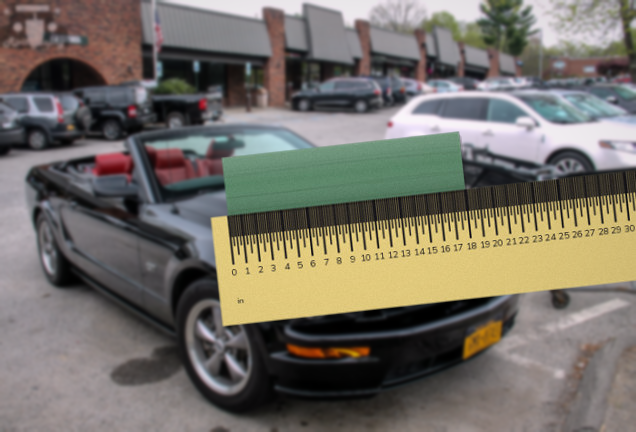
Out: 18
